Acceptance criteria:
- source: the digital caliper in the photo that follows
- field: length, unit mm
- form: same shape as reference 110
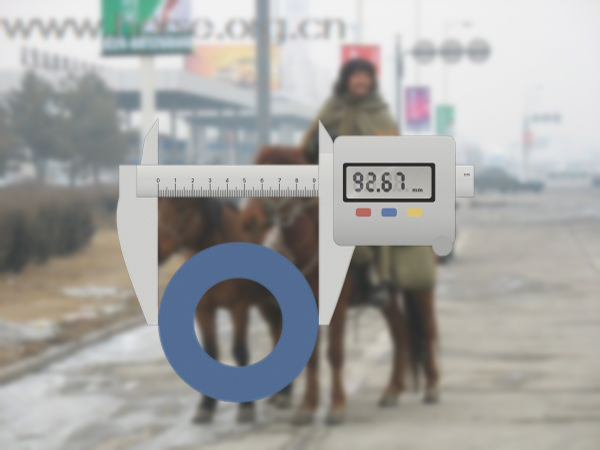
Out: 92.67
